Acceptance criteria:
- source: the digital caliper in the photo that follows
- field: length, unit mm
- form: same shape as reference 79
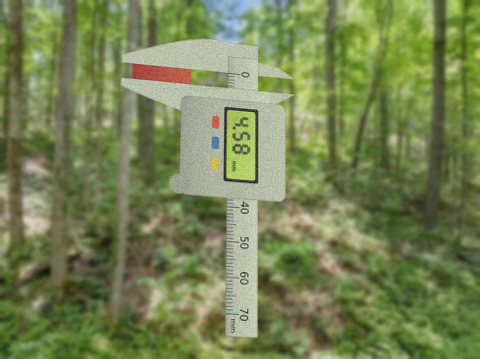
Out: 4.58
